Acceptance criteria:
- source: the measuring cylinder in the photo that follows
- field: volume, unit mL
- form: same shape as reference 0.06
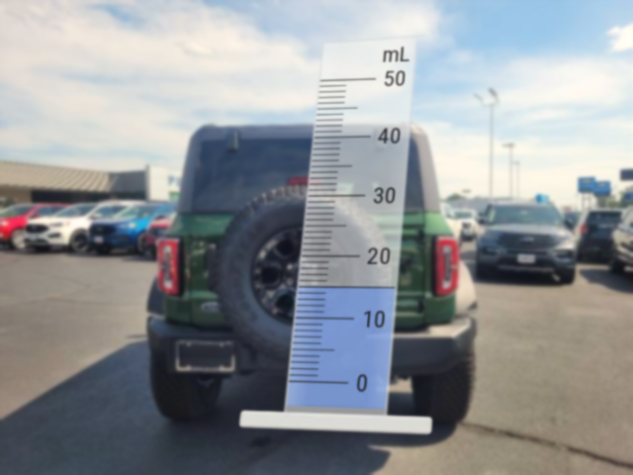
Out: 15
